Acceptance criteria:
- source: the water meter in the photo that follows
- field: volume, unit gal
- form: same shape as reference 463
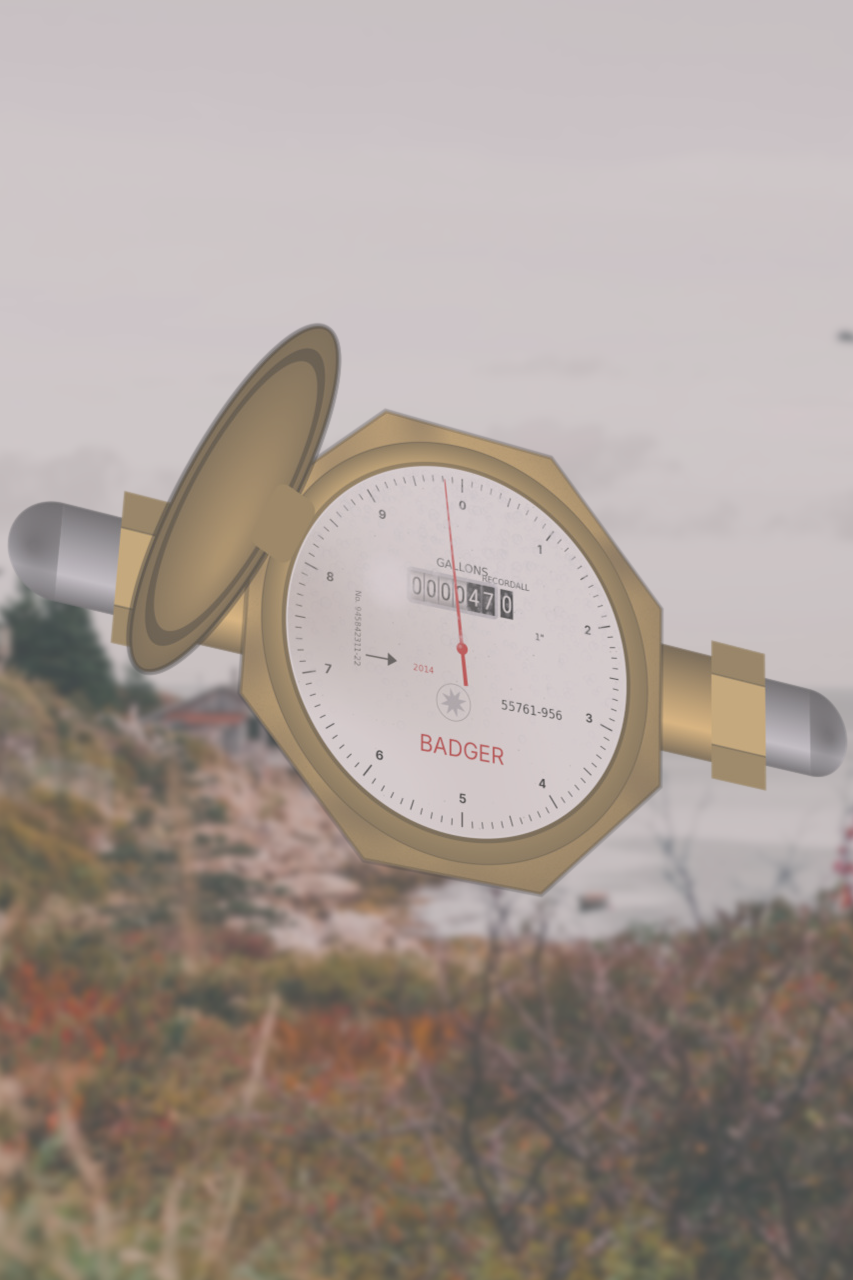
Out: 469.8
